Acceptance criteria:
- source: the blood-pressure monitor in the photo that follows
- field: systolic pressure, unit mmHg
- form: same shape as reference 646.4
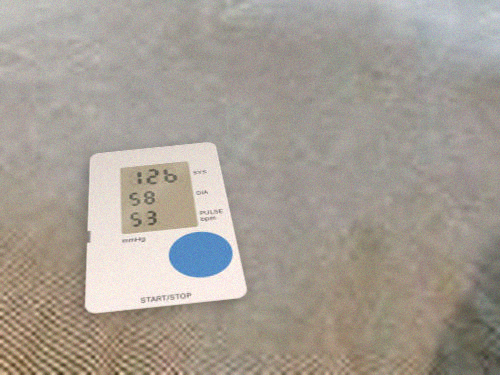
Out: 126
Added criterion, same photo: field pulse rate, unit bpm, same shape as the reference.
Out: 53
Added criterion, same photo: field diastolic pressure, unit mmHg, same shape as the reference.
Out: 58
